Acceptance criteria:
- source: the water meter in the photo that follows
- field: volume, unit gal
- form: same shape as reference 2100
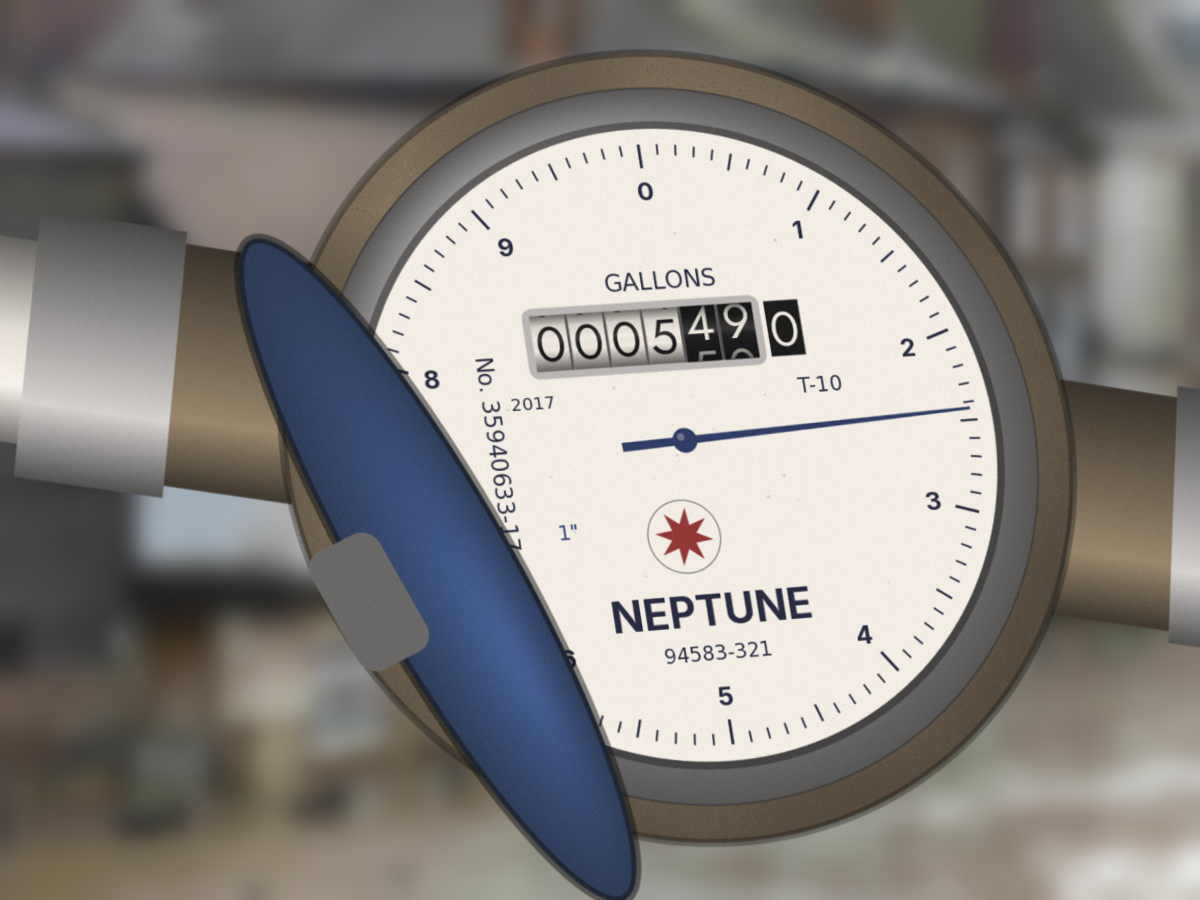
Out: 5492.4
